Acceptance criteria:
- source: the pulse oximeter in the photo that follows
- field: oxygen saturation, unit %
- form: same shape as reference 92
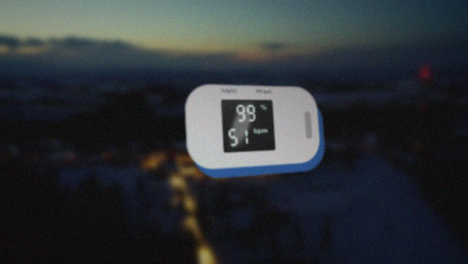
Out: 99
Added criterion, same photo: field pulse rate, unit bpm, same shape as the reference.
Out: 51
